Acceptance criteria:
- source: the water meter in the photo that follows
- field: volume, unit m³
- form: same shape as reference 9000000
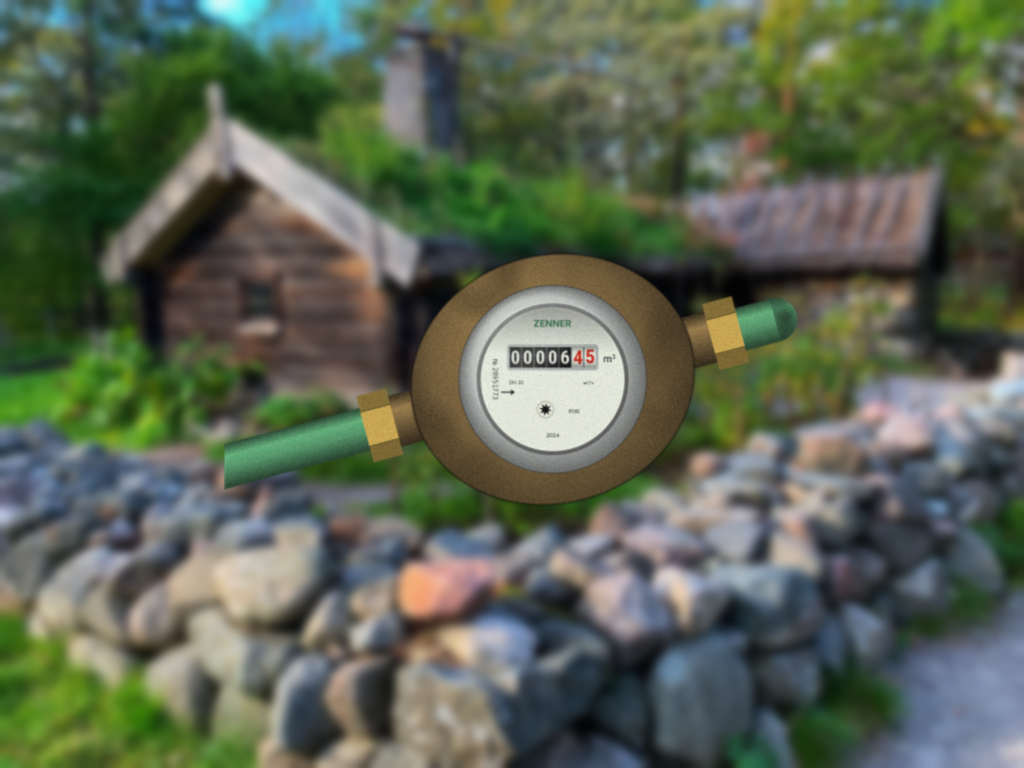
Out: 6.45
